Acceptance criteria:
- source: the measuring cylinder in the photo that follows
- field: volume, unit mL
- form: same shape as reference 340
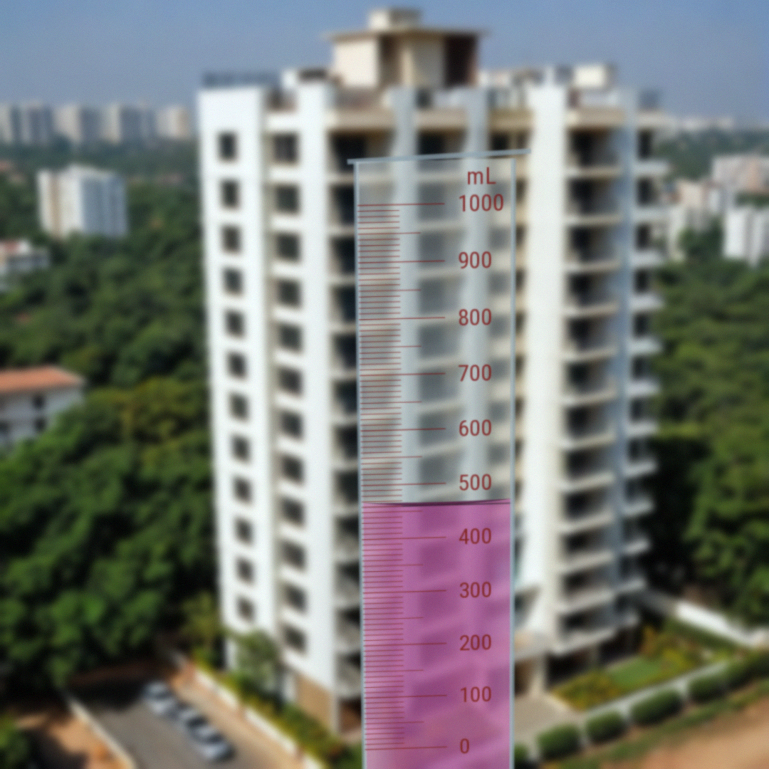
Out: 460
